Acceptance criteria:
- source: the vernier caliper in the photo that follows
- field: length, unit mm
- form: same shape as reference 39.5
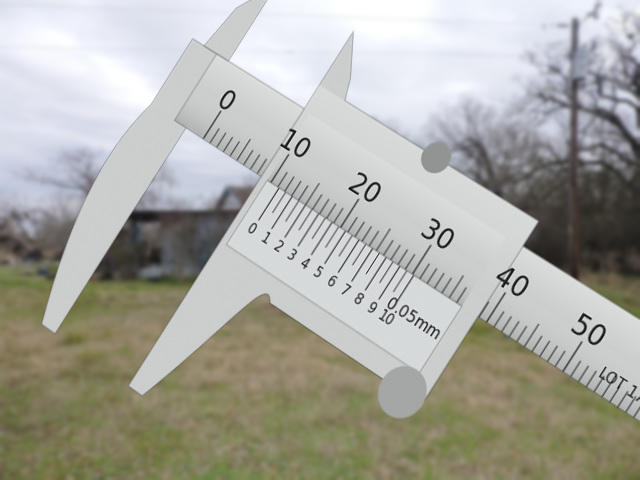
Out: 11.2
